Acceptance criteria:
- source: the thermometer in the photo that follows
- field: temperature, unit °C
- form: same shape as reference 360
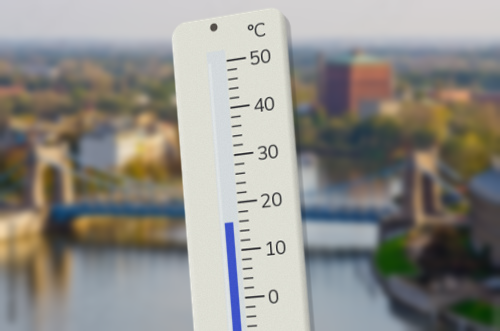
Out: 16
